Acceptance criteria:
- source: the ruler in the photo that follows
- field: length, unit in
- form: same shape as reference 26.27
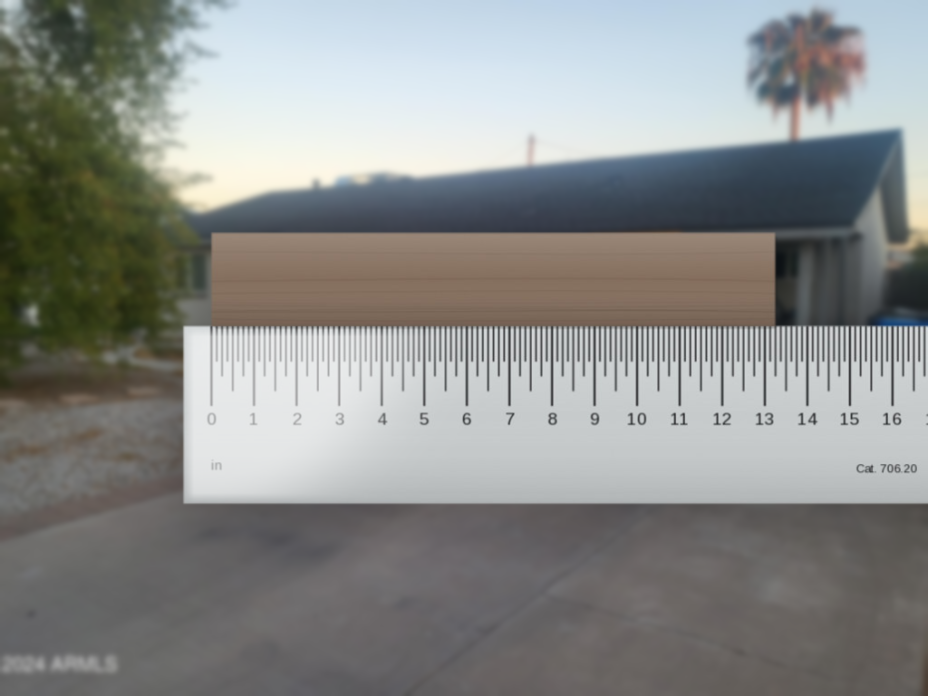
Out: 13.25
